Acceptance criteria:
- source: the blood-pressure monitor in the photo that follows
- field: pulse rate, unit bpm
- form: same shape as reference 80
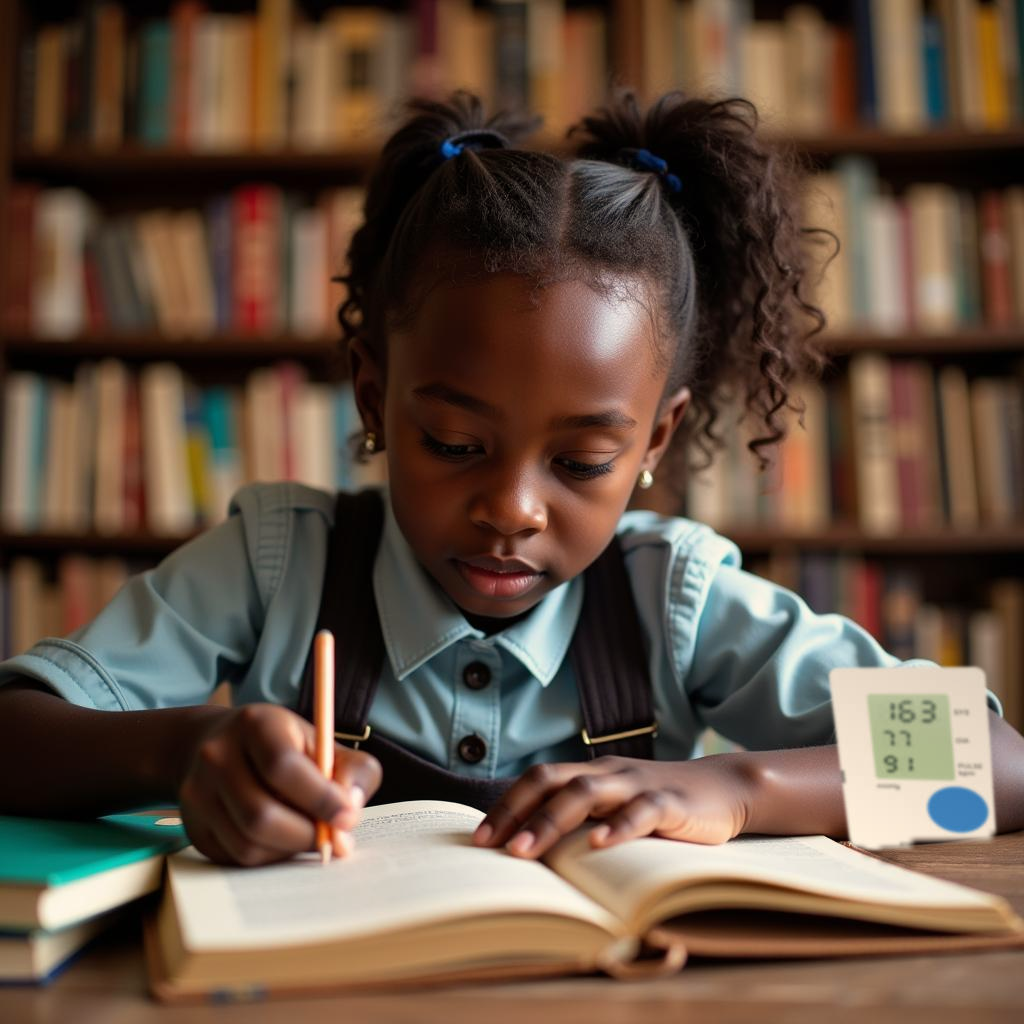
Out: 91
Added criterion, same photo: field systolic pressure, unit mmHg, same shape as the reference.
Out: 163
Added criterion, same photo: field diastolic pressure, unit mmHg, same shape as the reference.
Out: 77
